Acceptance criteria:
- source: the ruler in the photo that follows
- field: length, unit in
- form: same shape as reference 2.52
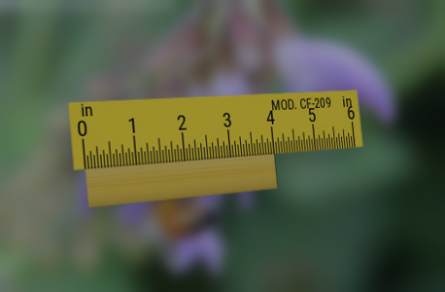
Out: 4
